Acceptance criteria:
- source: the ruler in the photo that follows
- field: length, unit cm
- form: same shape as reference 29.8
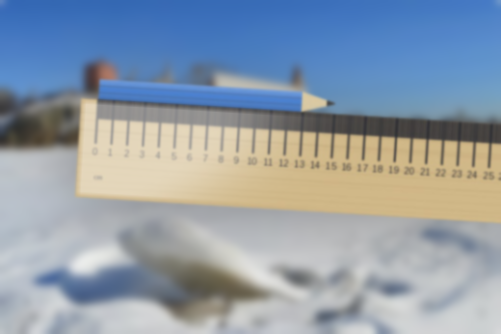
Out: 15
